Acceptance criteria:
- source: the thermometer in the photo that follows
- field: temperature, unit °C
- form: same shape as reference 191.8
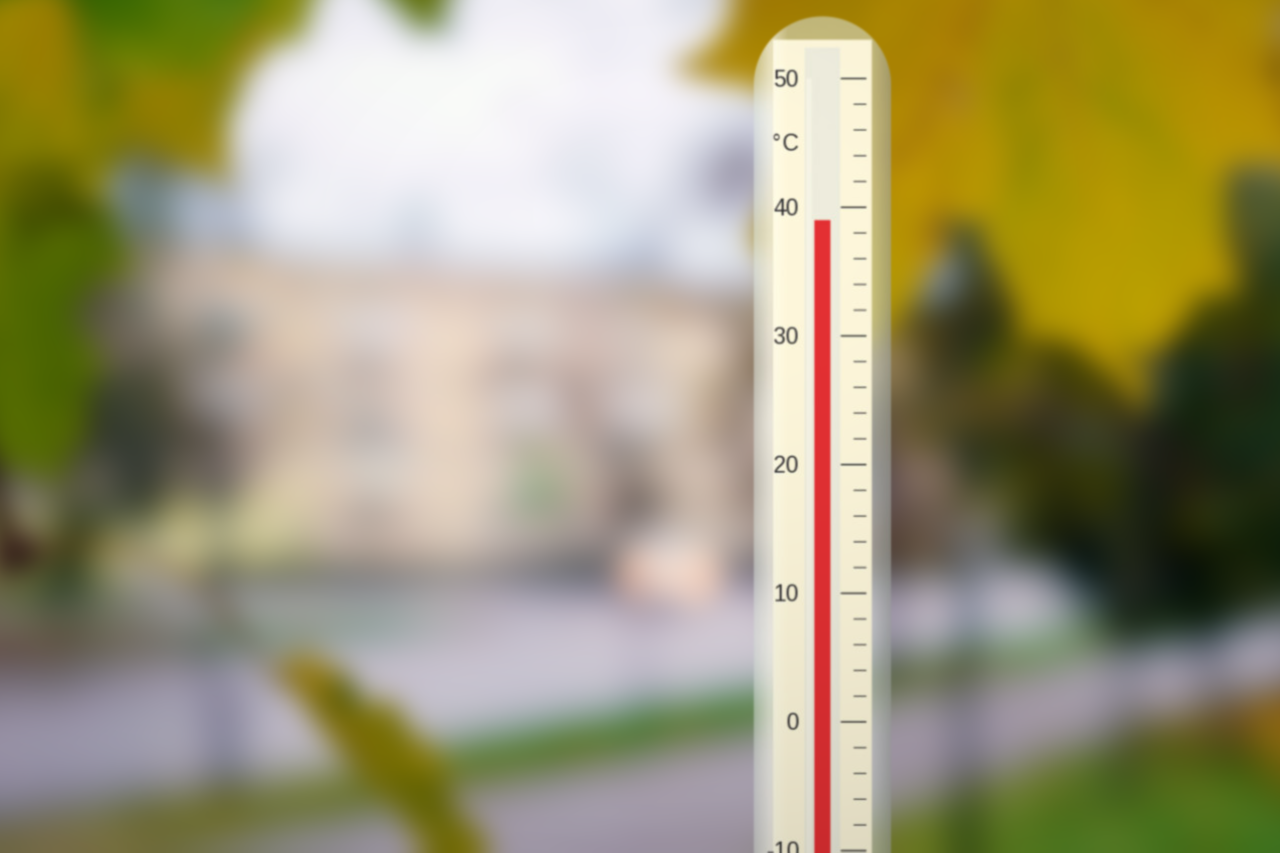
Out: 39
